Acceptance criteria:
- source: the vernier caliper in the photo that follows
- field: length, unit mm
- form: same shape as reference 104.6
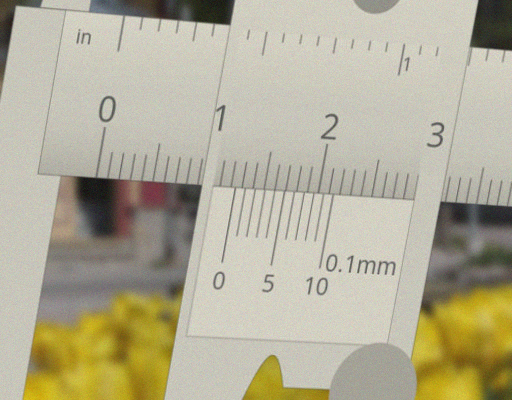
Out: 12.4
